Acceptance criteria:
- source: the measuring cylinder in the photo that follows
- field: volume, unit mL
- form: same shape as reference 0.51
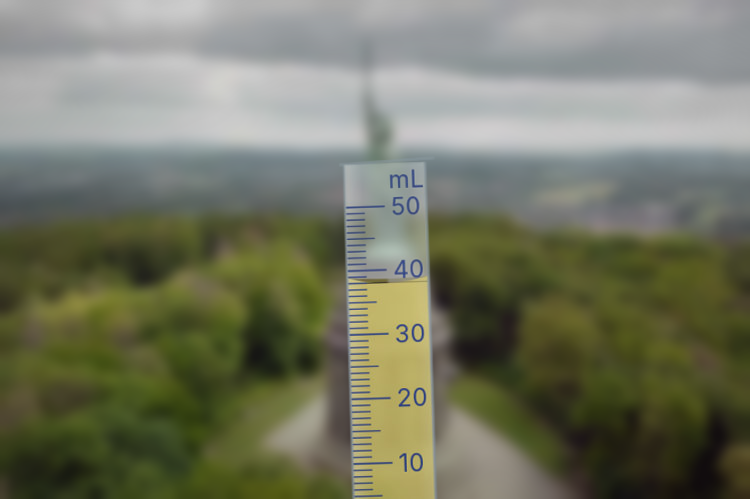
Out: 38
